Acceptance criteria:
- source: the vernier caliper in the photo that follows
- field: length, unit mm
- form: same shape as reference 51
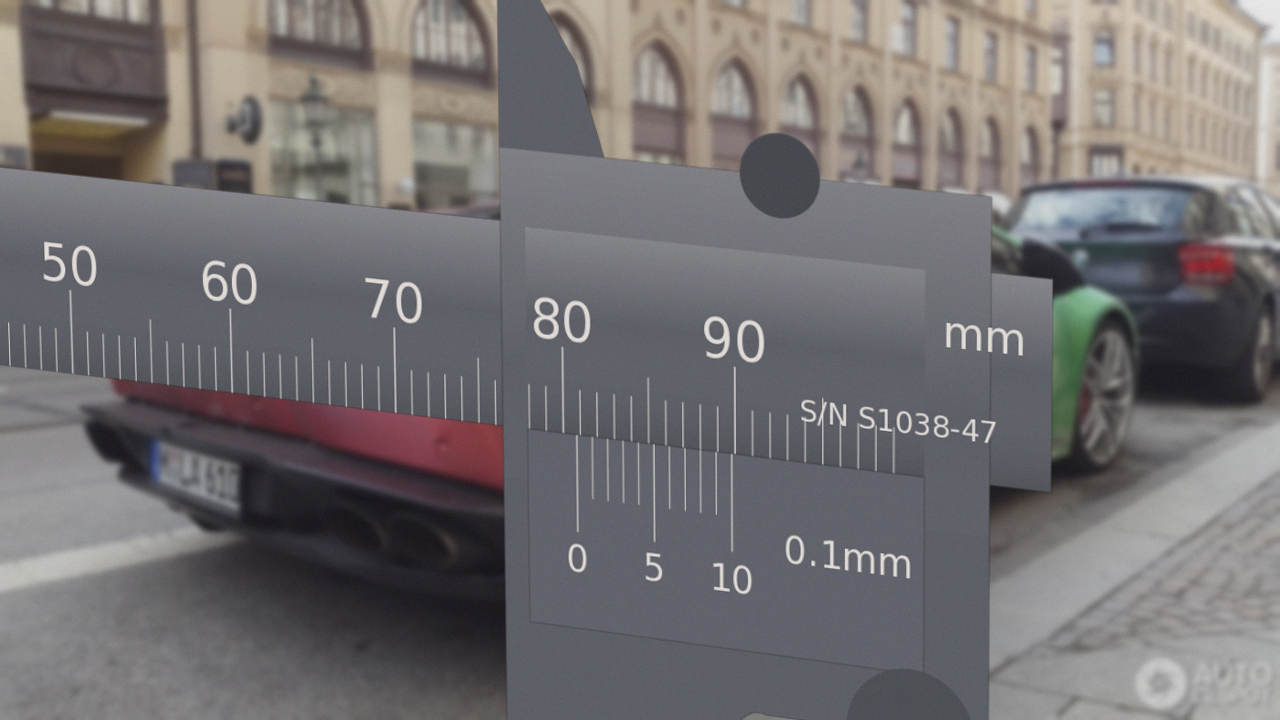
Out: 80.8
